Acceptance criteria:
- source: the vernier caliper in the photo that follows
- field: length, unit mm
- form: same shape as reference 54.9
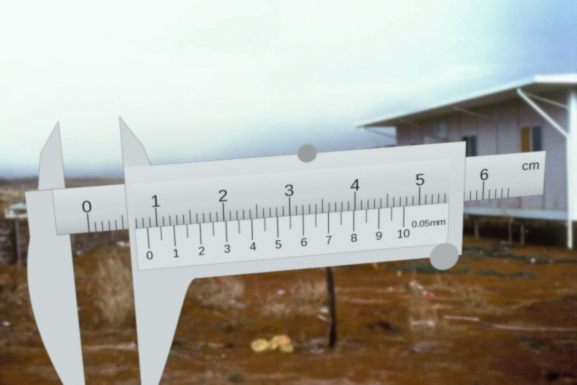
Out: 8.6
